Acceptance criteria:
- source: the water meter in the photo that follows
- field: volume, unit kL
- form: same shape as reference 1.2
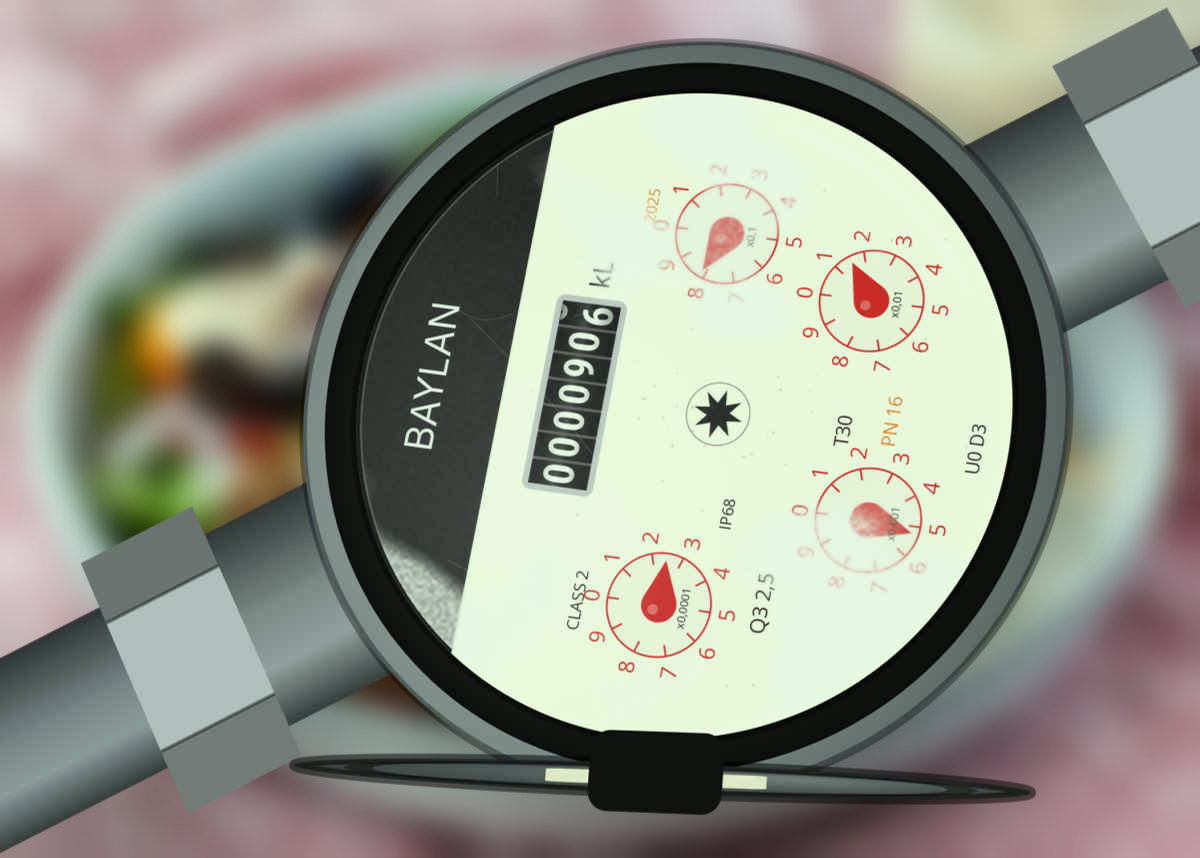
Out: 905.8152
